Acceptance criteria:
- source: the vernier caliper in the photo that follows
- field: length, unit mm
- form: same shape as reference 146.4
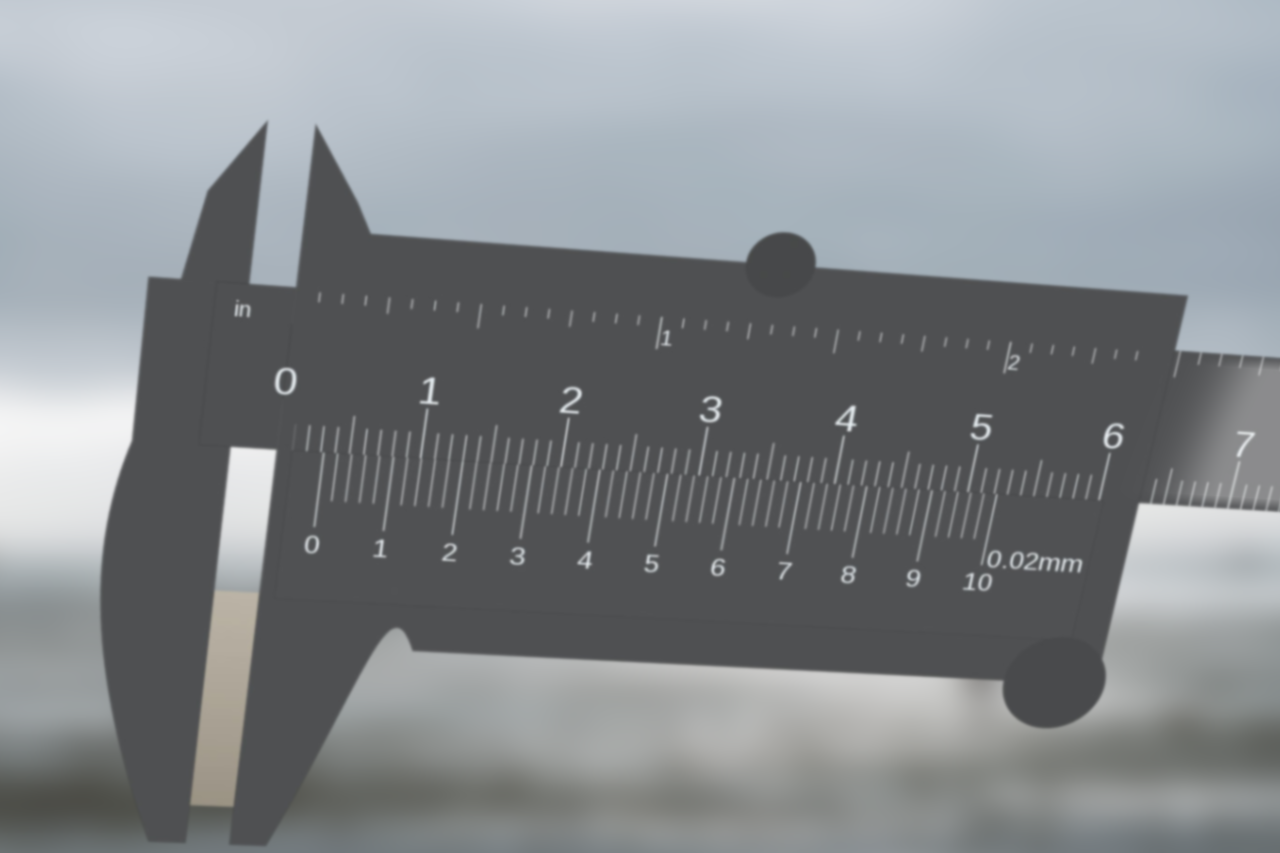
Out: 3.2
